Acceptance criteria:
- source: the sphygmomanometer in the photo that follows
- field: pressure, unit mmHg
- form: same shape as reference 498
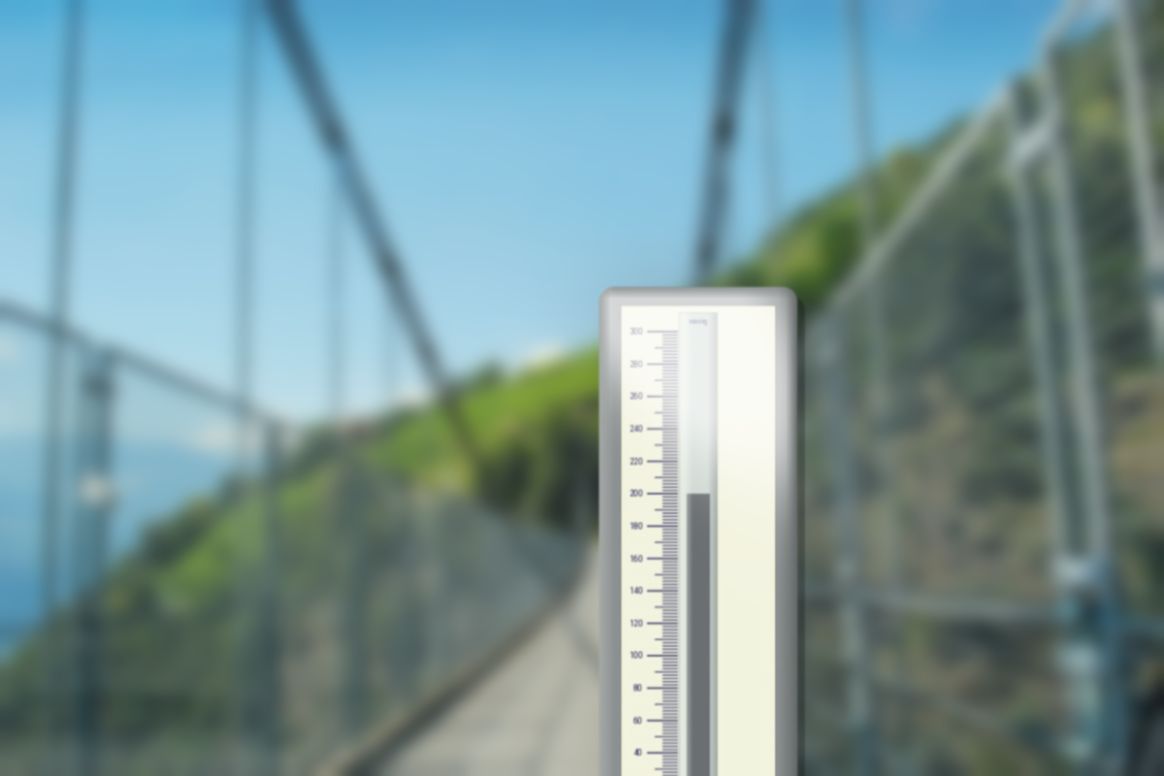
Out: 200
